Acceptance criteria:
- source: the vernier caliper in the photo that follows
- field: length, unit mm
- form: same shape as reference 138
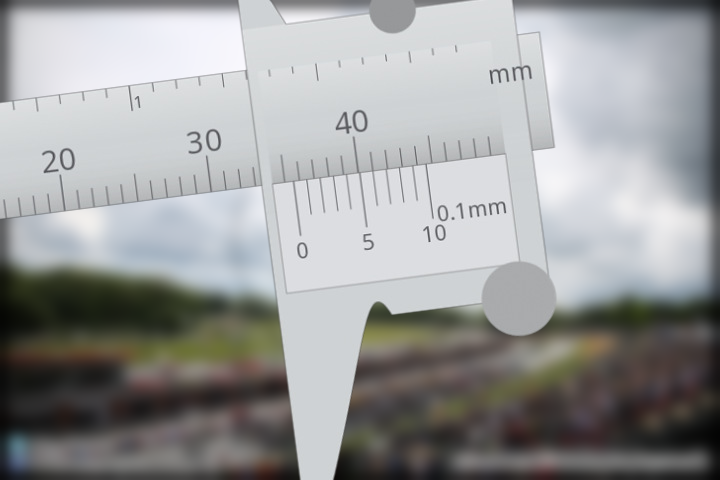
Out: 35.6
